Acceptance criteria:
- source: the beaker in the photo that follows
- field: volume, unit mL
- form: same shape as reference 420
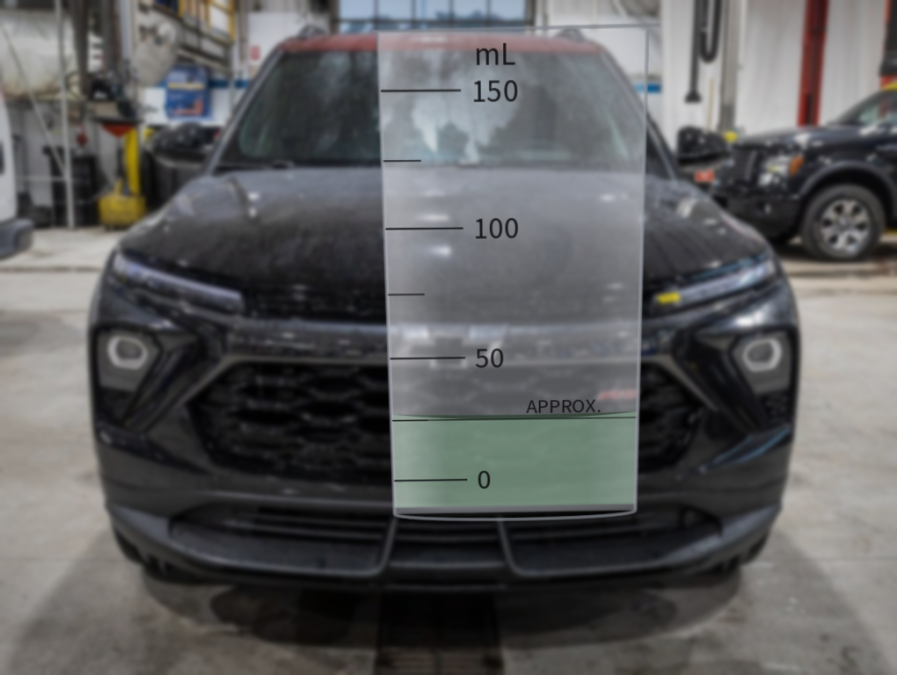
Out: 25
